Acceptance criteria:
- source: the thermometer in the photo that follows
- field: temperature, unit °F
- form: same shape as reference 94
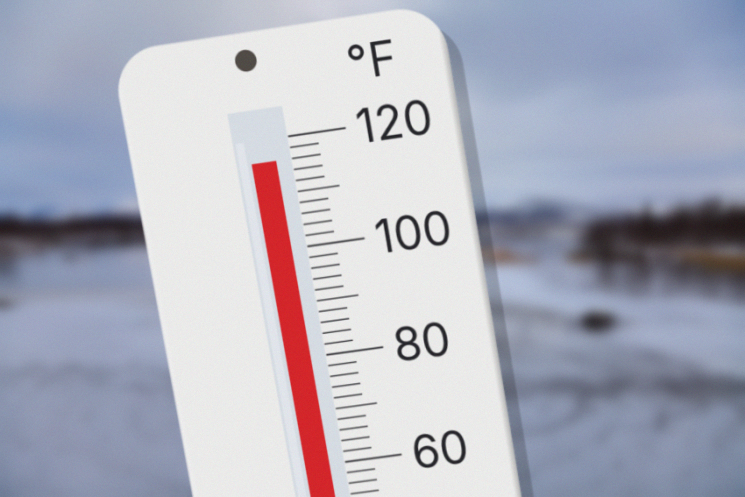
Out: 116
